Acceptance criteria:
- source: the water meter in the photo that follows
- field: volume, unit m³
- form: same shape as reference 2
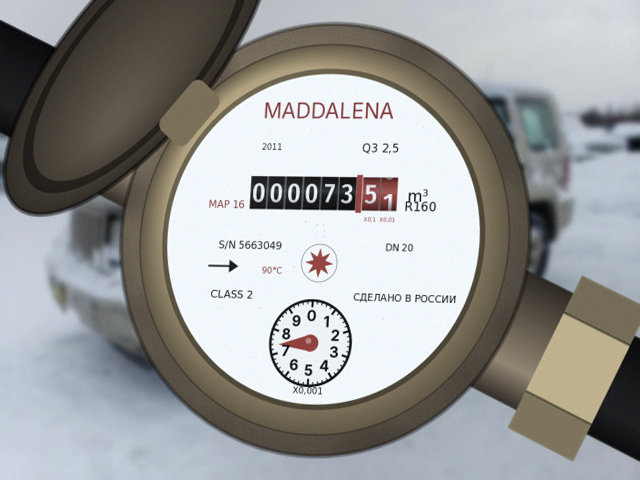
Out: 73.507
